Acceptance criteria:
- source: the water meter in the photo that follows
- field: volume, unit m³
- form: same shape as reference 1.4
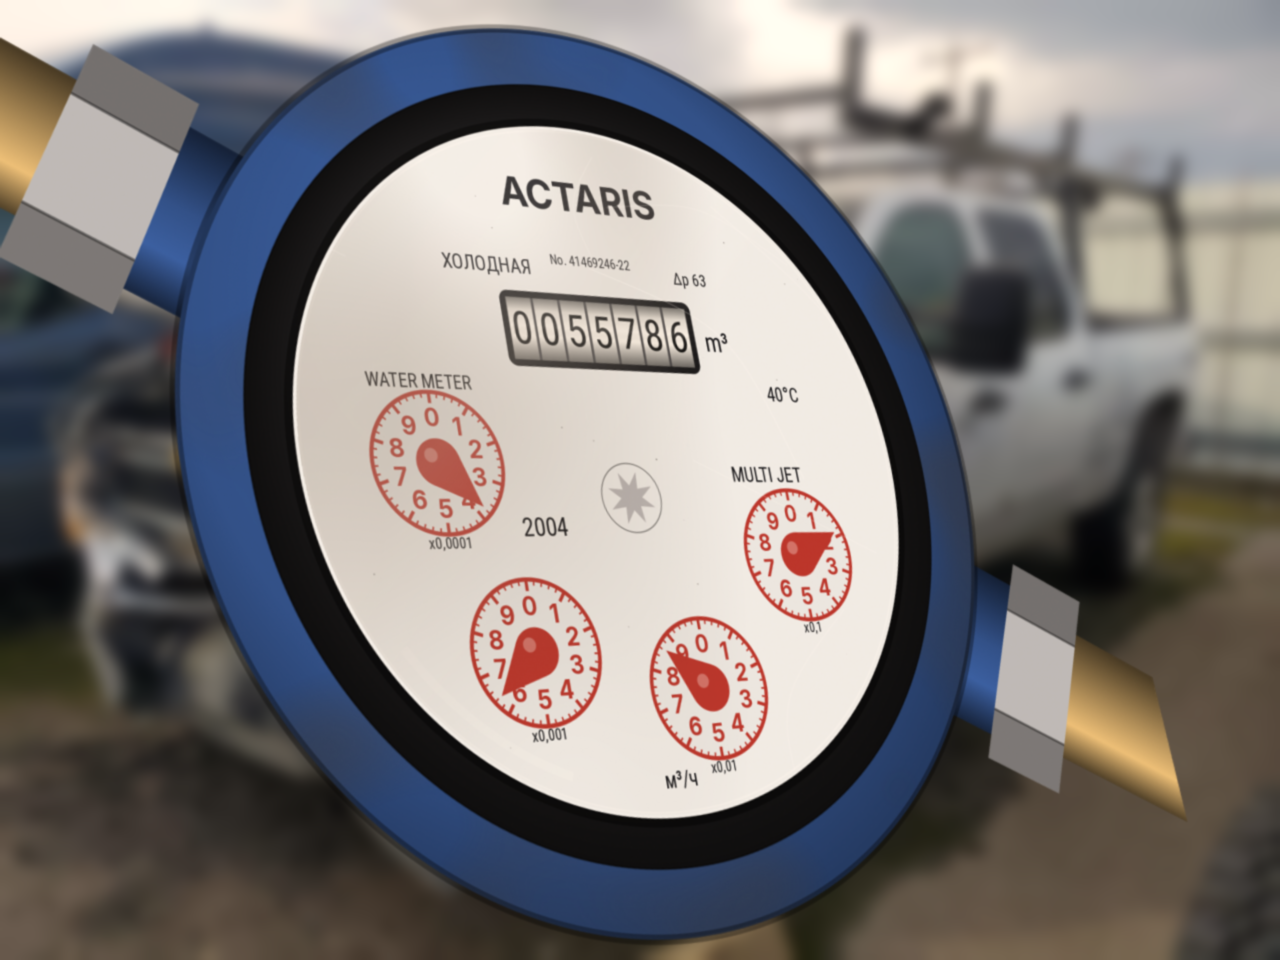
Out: 55786.1863
